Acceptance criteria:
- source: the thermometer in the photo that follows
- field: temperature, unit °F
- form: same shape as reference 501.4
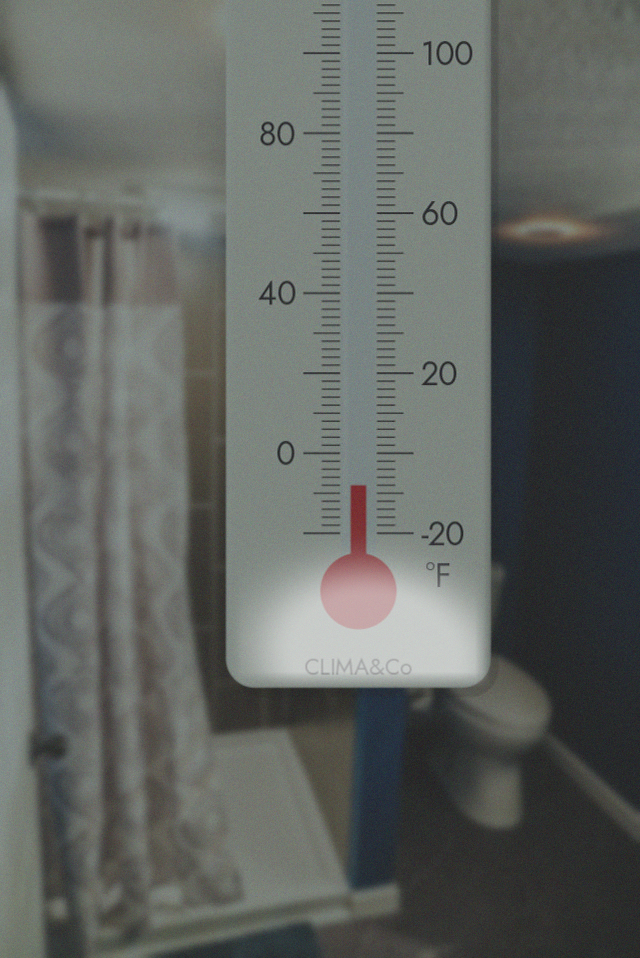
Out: -8
